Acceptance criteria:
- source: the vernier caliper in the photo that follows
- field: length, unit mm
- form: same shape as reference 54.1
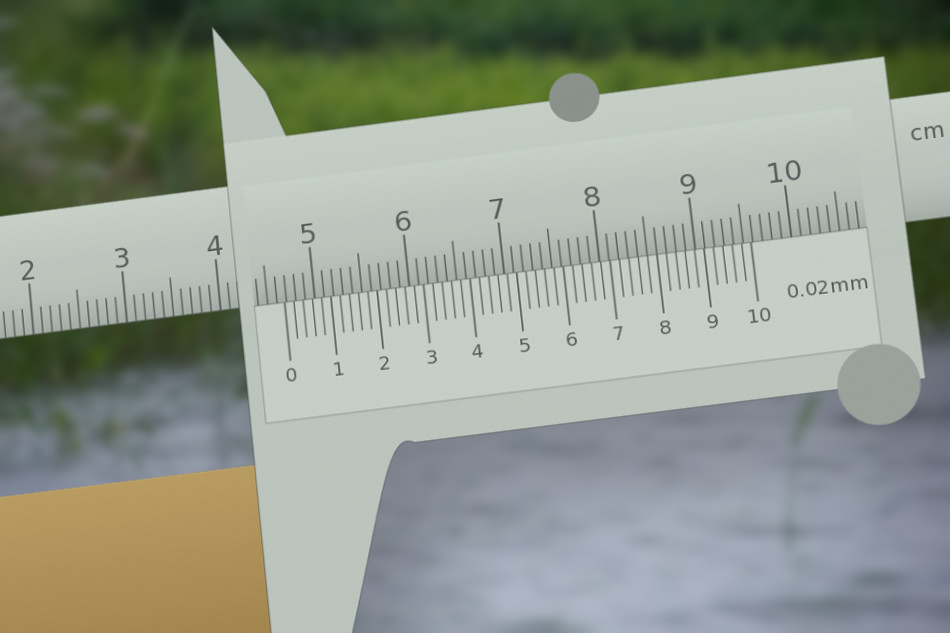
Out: 46.8
